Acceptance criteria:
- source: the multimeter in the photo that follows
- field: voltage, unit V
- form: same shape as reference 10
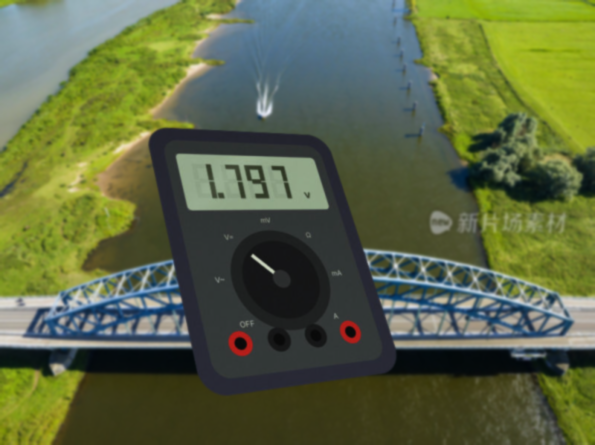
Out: 1.797
